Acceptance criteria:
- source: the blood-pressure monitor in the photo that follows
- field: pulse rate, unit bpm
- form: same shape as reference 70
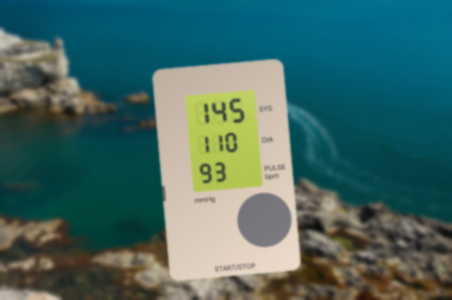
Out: 93
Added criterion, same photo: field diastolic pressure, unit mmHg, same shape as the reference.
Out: 110
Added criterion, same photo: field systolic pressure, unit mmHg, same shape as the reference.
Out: 145
